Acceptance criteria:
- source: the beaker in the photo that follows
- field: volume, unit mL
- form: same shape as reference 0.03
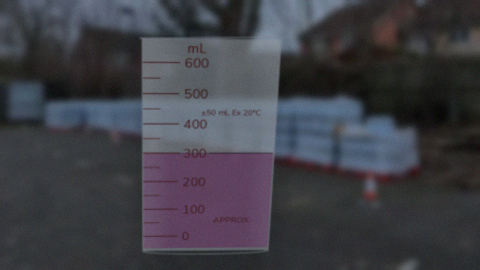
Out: 300
